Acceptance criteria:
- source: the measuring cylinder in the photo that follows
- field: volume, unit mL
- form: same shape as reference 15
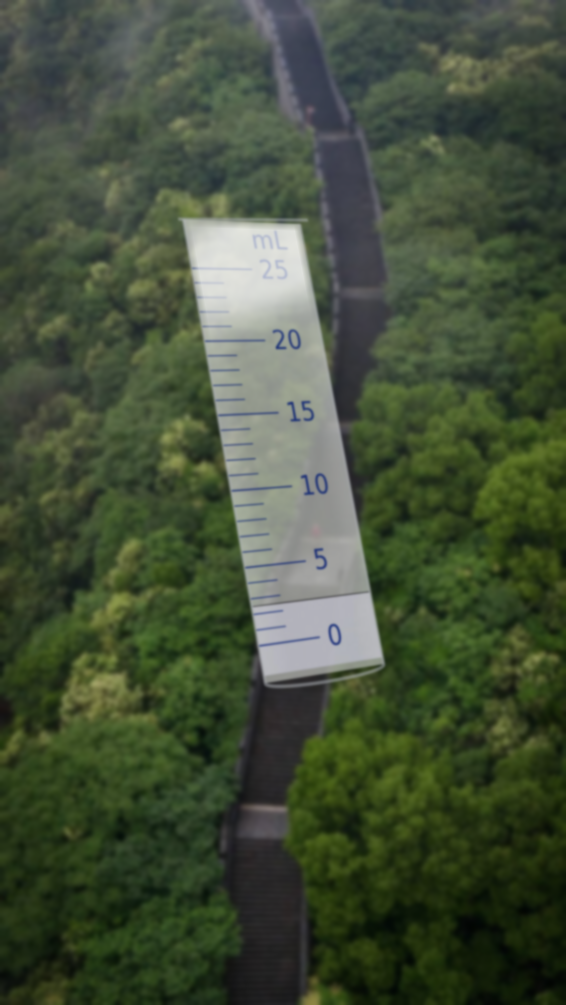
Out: 2.5
